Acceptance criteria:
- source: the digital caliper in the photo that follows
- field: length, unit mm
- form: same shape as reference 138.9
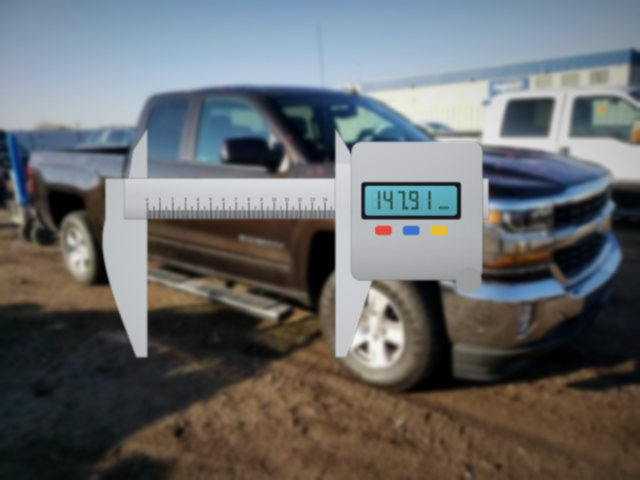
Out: 147.91
